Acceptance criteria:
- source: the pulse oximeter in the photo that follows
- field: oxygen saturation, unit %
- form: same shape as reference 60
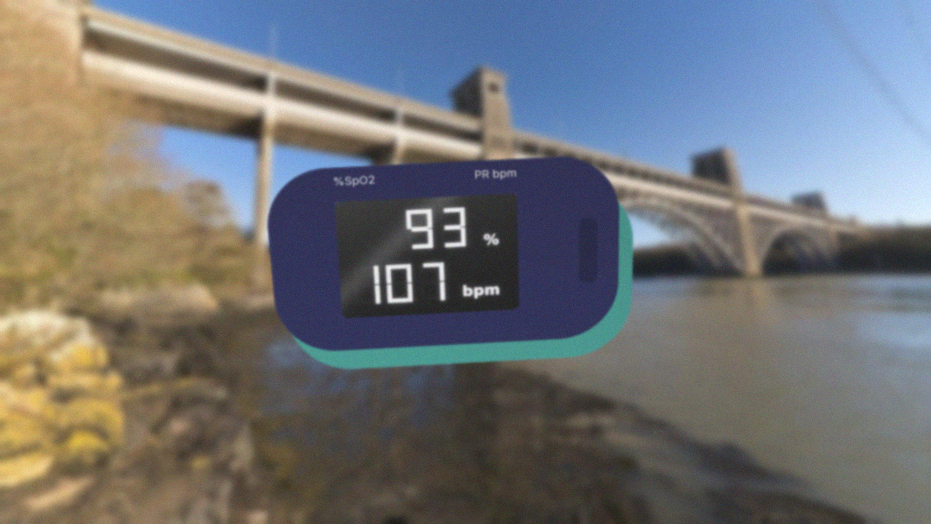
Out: 93
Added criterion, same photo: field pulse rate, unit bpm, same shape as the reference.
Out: 107
